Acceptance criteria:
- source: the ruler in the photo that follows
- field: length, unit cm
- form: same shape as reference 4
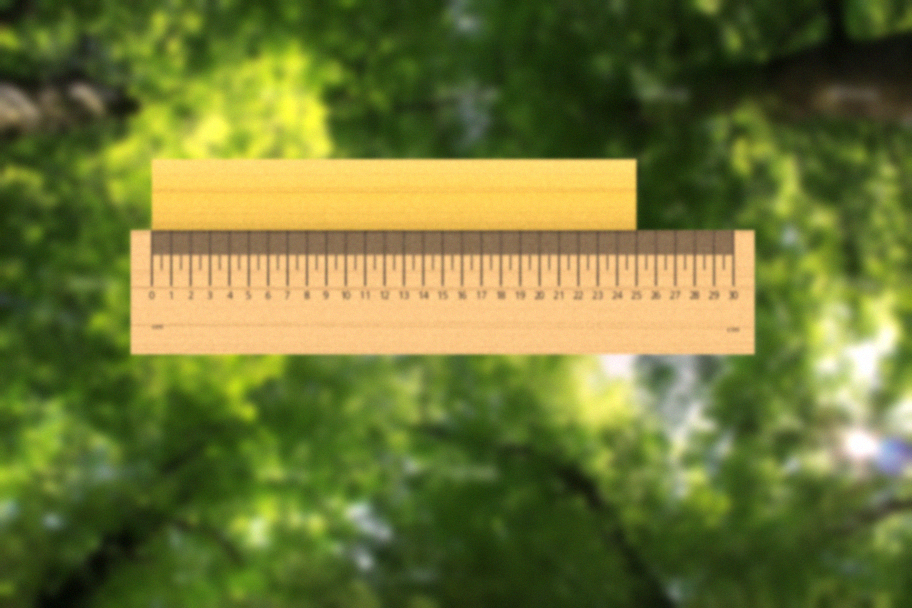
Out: 25
